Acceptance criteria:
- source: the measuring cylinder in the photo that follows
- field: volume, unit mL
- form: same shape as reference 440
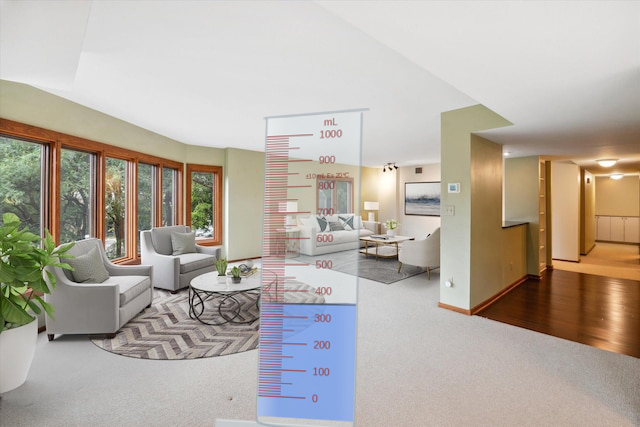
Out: 350
